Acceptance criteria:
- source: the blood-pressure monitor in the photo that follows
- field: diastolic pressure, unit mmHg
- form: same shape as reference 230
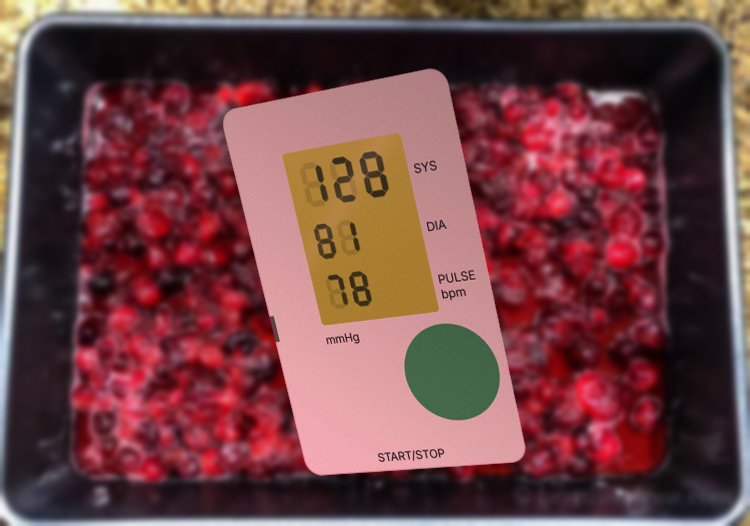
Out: 81
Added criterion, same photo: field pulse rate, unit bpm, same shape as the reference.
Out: 78
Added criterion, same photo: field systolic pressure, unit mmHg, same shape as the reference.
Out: 128
